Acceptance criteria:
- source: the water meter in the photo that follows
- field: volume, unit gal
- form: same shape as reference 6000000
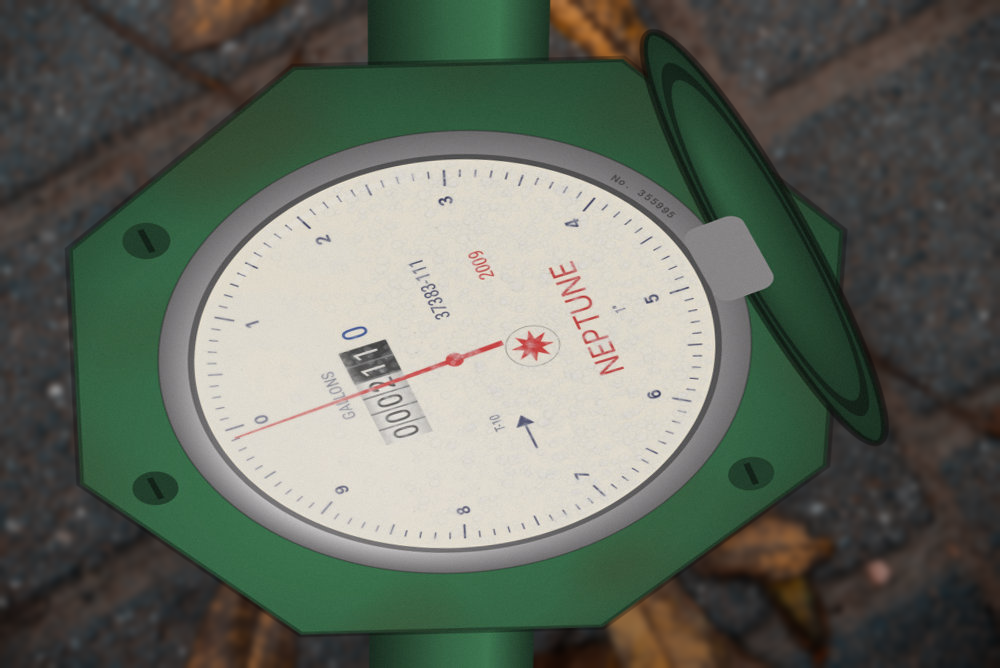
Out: 2109.9
